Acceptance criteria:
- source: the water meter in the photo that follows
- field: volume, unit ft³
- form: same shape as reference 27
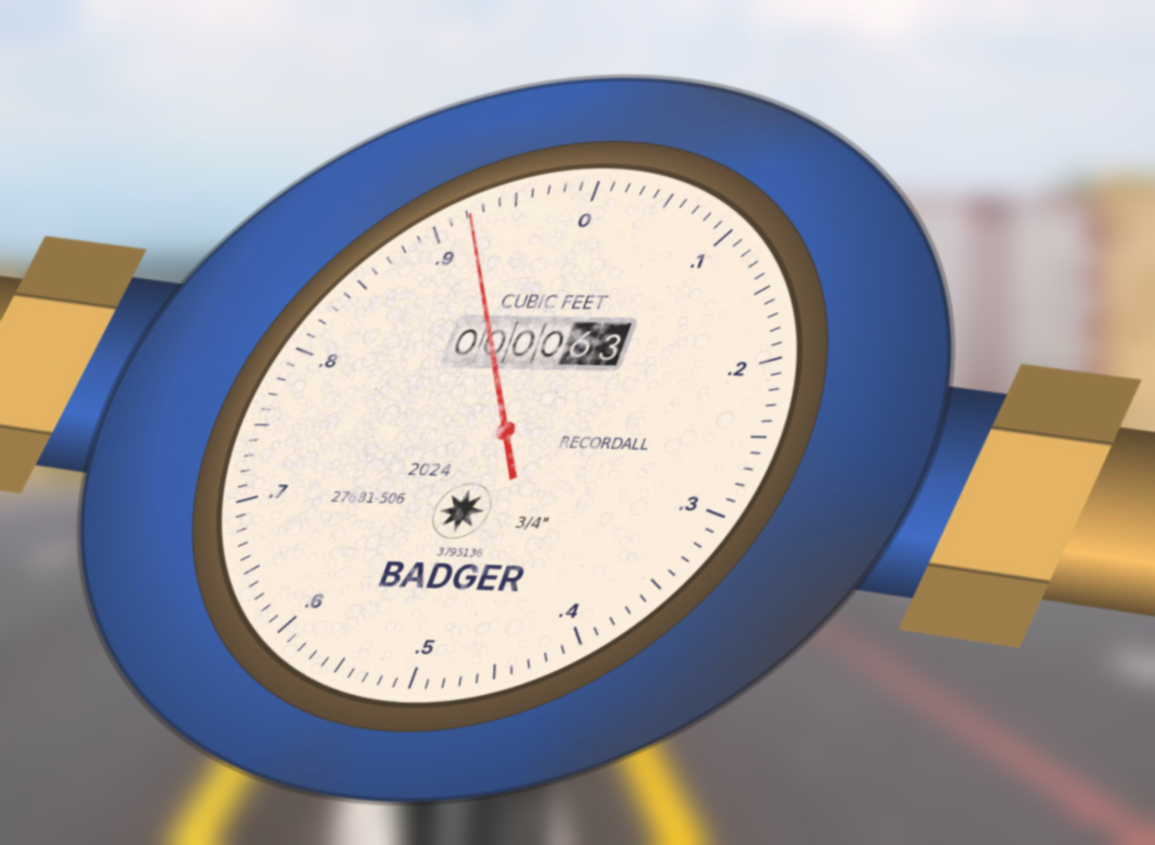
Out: 62.92
